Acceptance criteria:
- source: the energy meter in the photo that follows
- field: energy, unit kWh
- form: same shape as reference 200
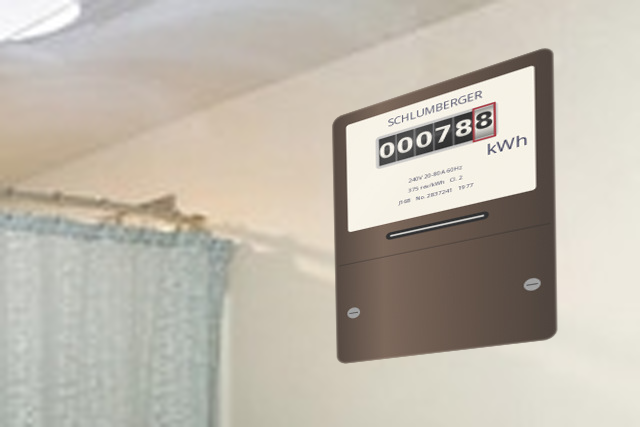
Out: 78.8
